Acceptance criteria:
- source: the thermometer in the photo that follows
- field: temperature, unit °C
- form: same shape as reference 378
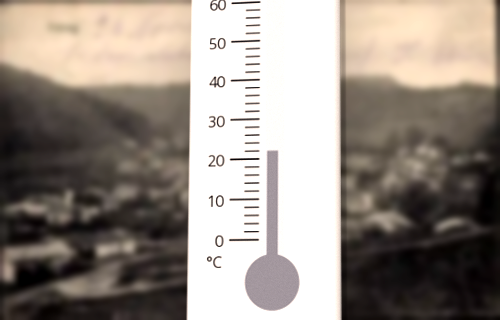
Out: 22
